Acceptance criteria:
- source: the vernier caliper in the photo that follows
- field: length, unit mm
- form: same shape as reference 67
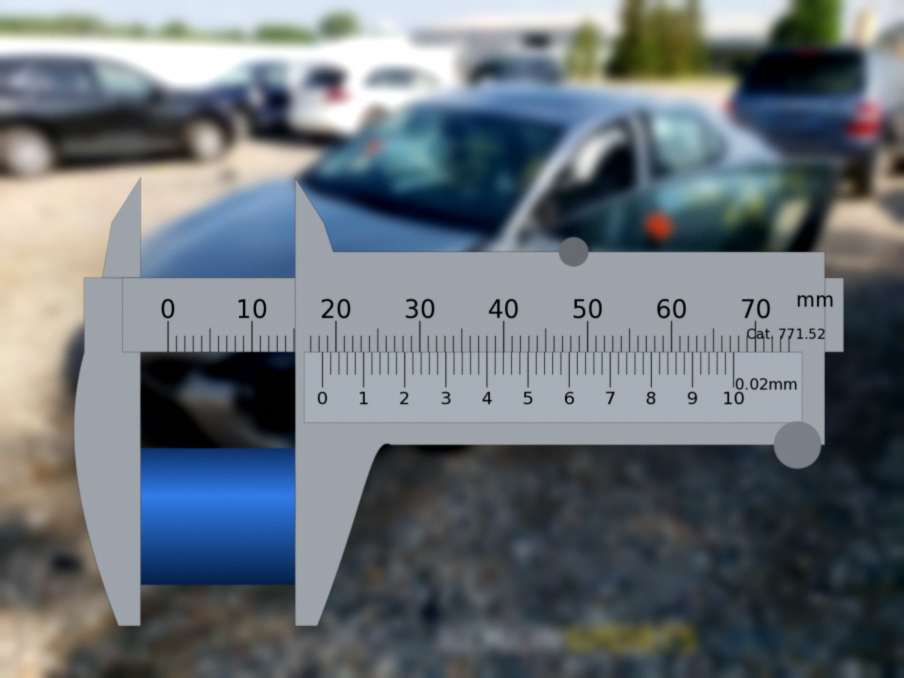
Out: 18.4
